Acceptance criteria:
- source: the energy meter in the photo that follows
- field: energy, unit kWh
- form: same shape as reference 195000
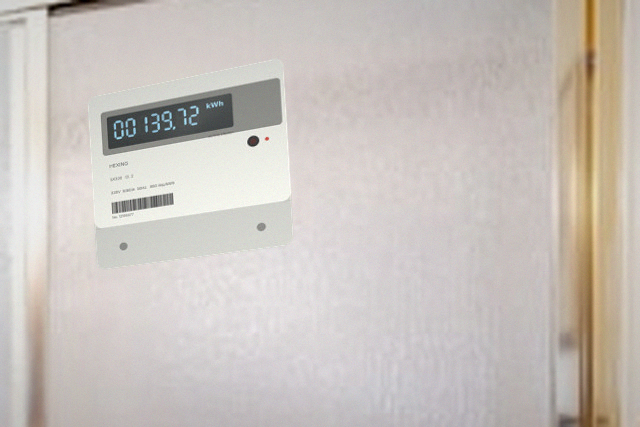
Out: 139.72
